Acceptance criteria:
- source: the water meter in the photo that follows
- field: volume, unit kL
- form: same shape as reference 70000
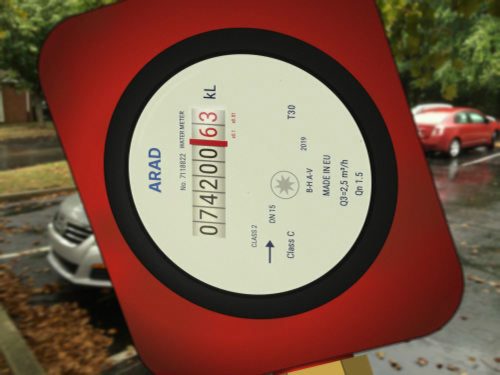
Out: 74200.63
